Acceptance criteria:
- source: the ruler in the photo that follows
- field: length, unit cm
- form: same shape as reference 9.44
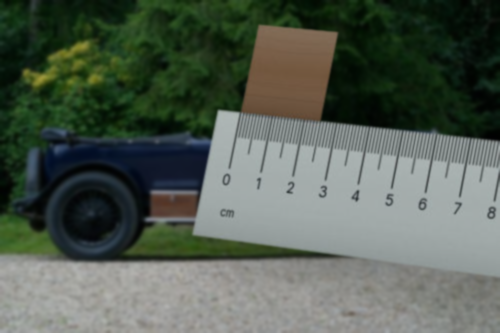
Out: 2.5
